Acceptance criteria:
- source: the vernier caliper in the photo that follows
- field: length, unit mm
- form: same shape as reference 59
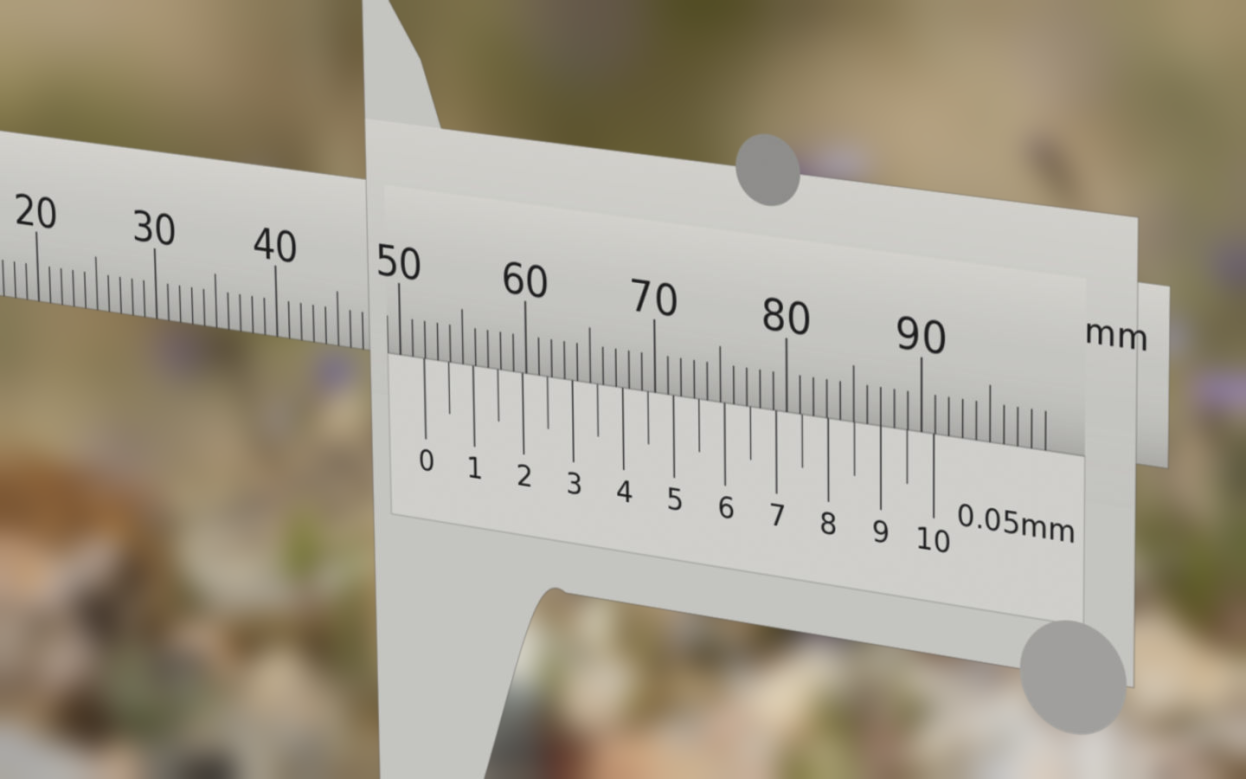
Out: 51.9
